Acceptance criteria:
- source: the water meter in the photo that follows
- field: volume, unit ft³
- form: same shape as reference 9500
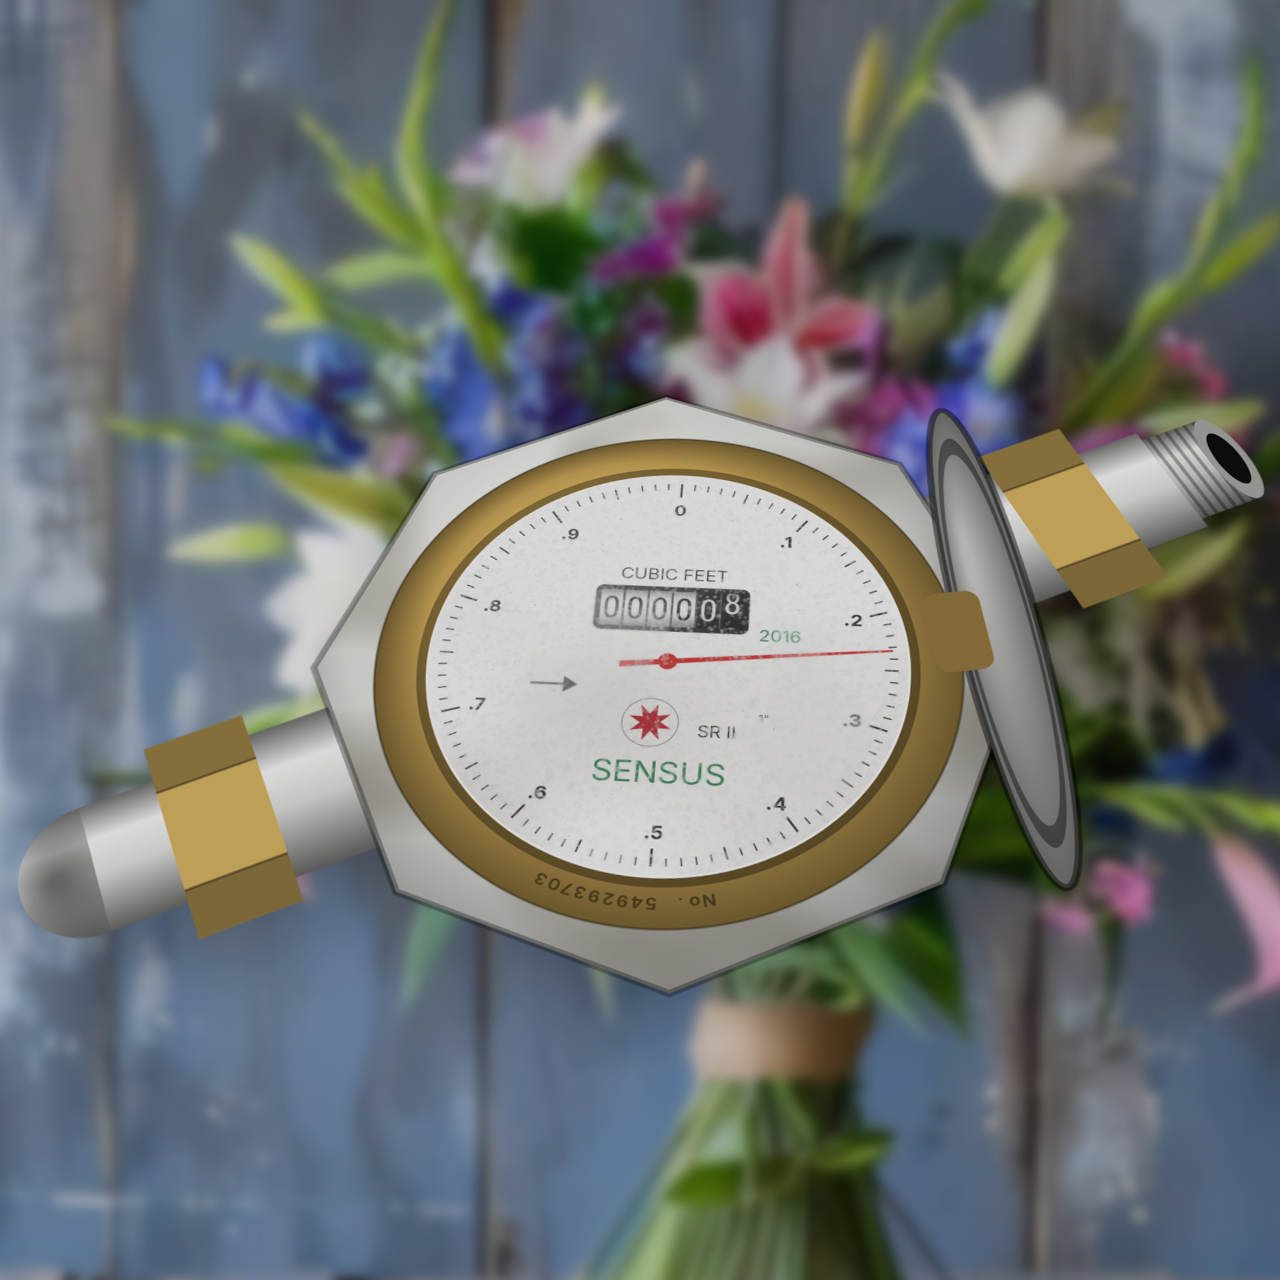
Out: 8.23
